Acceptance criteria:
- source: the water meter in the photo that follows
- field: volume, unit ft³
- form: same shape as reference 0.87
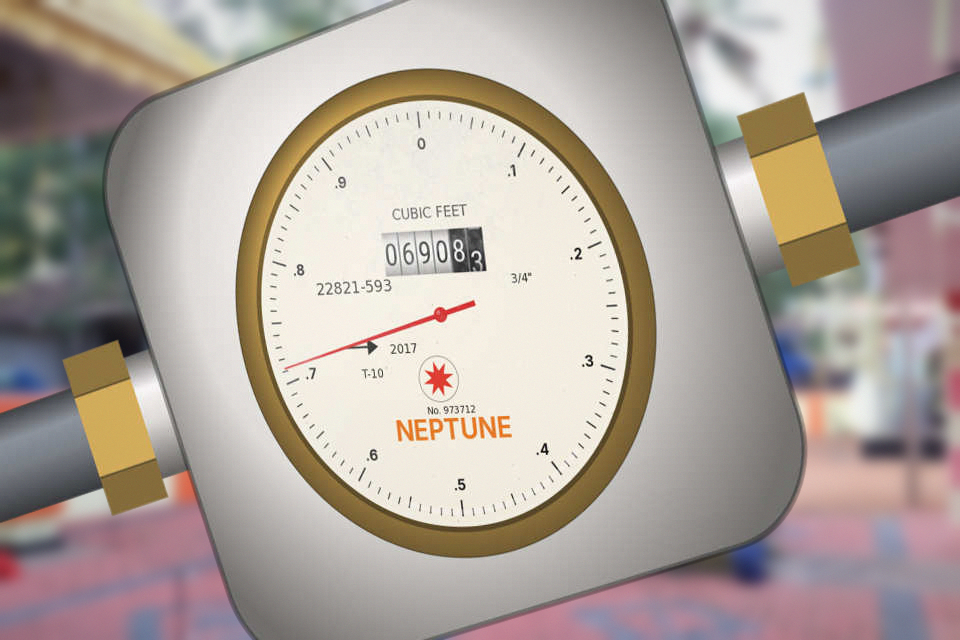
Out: 69082.71
